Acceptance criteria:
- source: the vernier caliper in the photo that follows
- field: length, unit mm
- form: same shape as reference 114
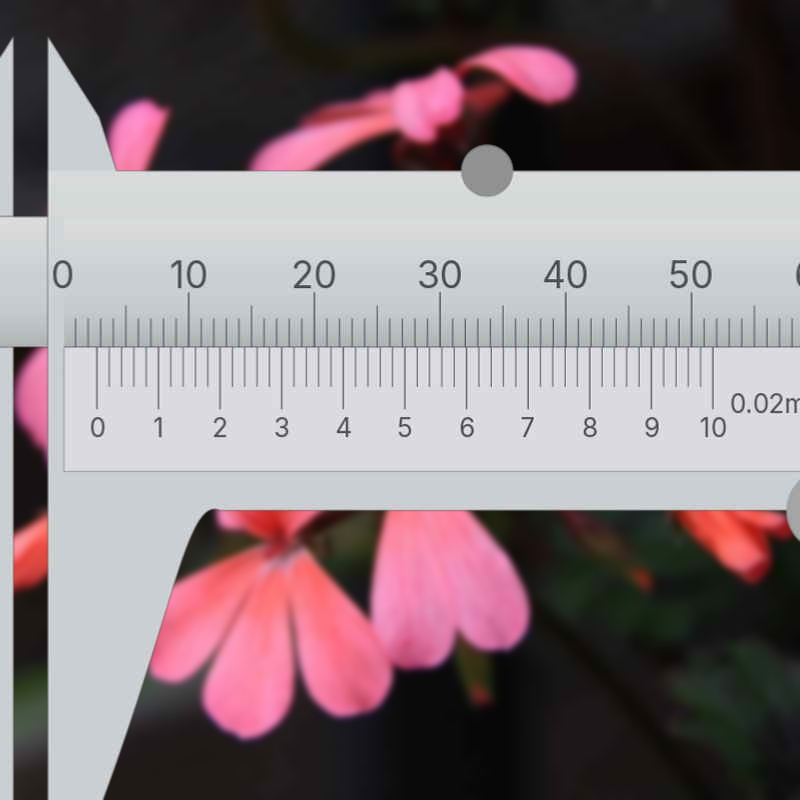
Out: 2.7
